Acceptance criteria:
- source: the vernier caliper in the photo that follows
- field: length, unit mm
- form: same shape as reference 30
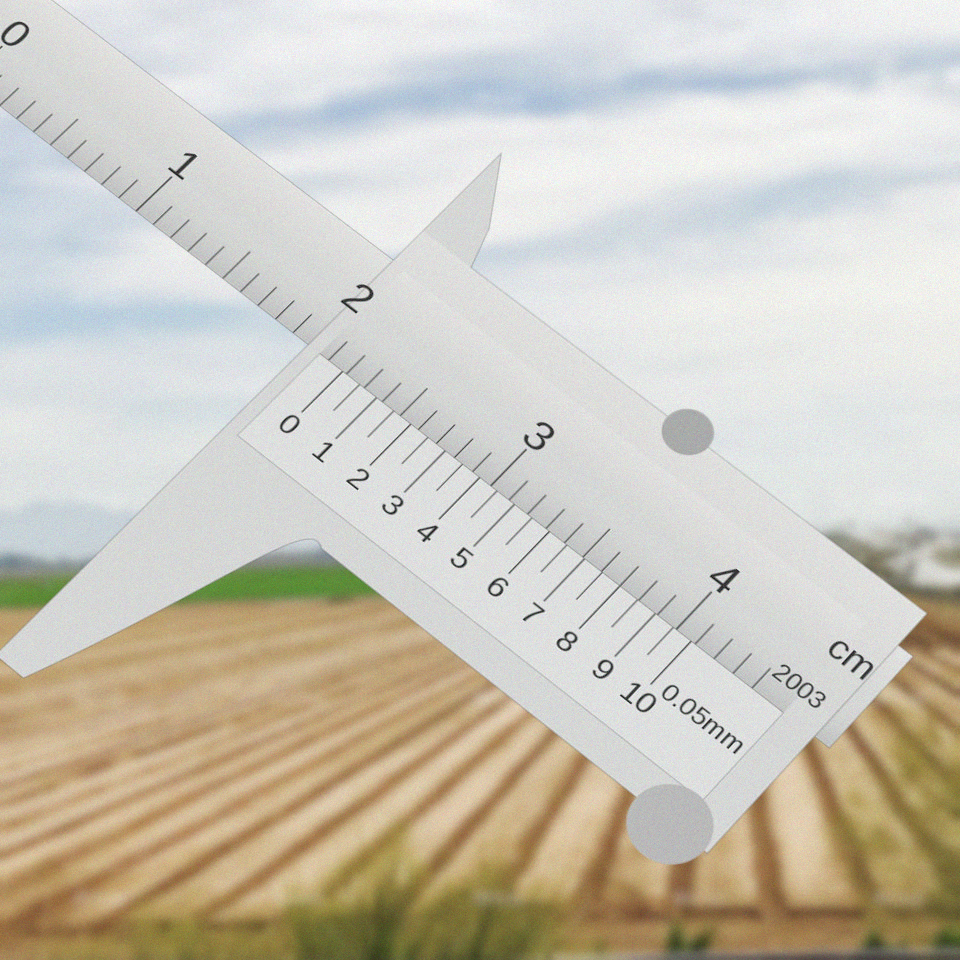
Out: 21.80
